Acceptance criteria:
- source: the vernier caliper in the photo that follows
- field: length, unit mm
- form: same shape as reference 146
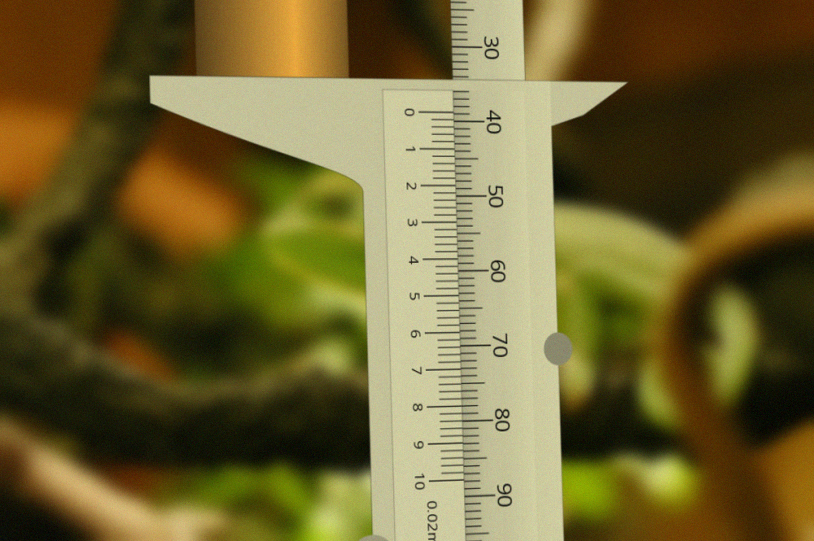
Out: 38.8
